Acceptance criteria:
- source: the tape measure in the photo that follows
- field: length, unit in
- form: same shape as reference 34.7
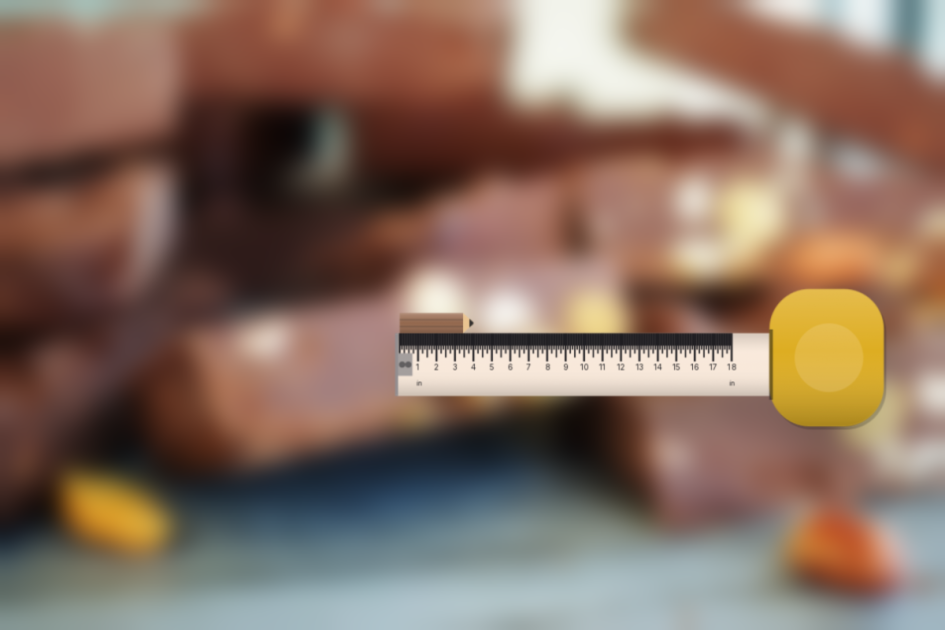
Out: 4
